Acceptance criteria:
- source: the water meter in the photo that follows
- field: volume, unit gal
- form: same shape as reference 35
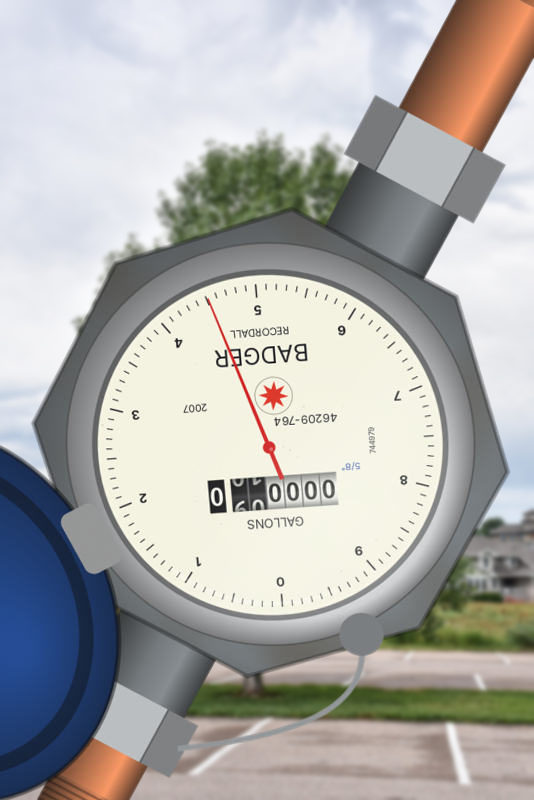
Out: 94.5
